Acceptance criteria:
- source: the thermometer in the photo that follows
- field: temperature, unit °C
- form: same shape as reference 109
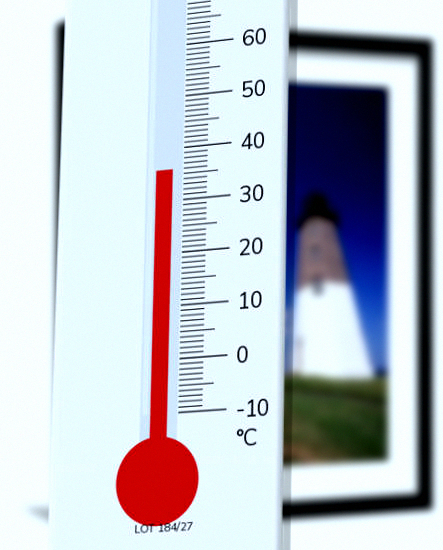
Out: 36
